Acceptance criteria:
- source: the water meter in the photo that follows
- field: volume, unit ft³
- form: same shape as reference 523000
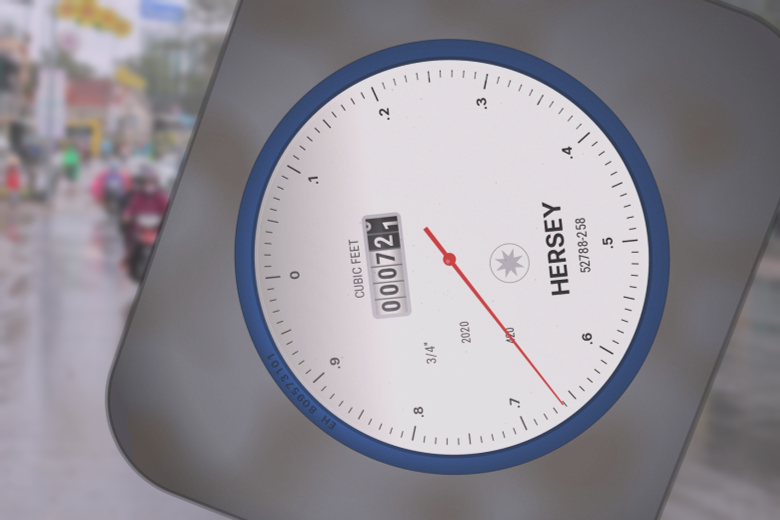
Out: 720.66
